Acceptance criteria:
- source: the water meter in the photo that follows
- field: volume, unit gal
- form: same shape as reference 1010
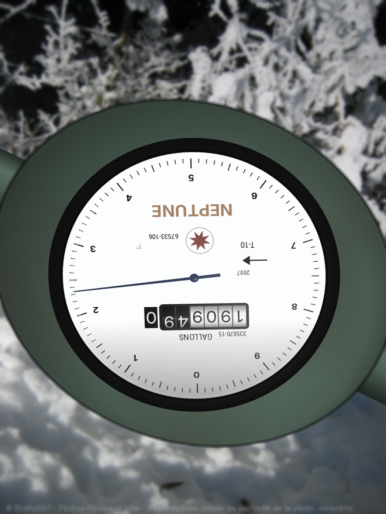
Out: 1909492.3
